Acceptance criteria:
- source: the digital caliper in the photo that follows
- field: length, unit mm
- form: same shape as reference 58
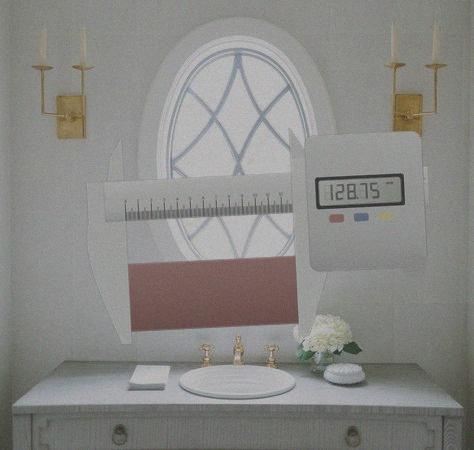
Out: 128.75
